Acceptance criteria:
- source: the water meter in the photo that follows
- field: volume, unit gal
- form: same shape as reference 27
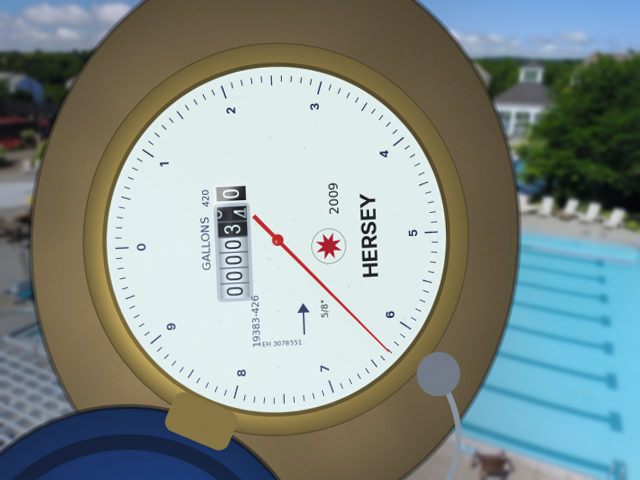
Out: 336.3
